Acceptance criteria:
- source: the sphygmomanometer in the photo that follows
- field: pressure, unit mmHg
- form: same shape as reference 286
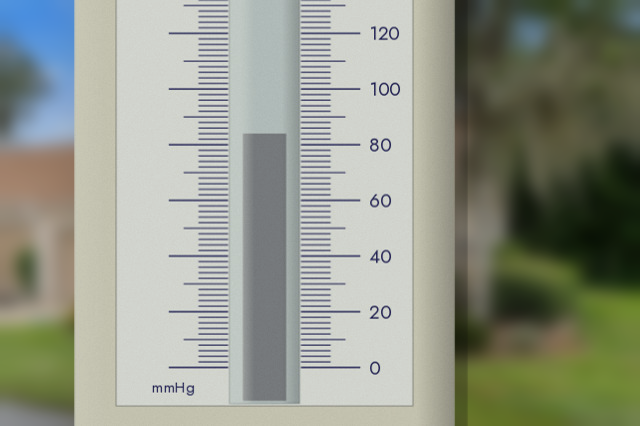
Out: 84
